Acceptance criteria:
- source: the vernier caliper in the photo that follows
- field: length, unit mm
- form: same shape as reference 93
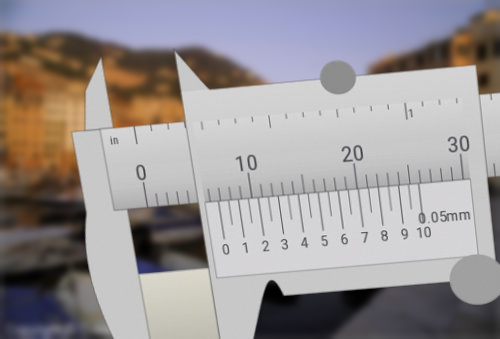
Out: 6.8
